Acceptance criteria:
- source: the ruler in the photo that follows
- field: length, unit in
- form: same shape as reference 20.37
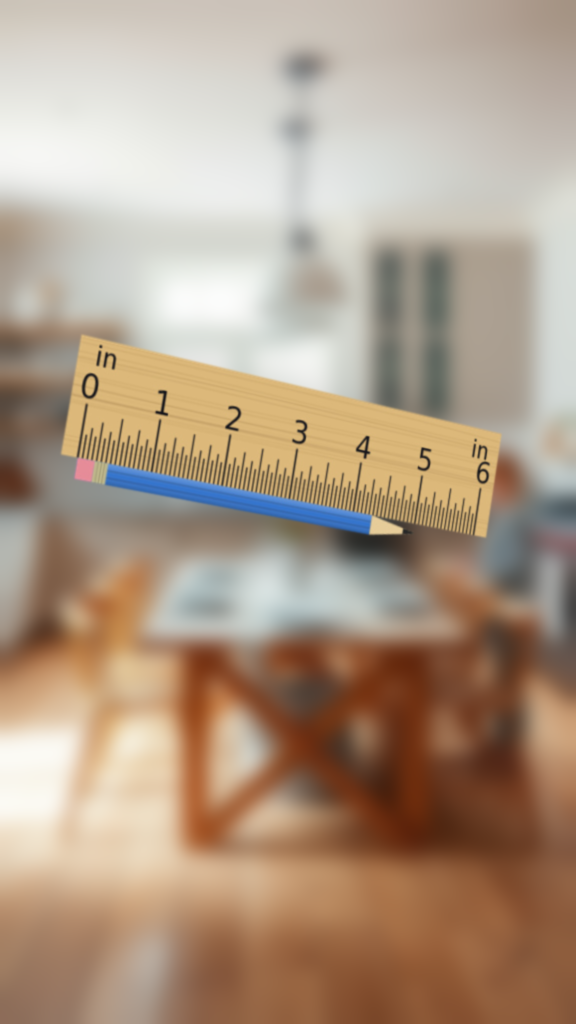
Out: 5
